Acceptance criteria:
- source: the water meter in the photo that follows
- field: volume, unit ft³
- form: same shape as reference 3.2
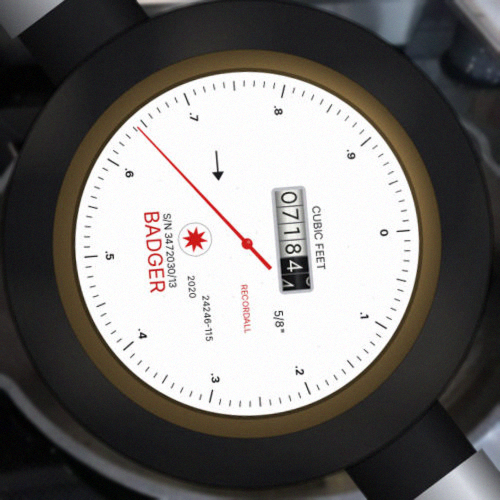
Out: 71843.64
